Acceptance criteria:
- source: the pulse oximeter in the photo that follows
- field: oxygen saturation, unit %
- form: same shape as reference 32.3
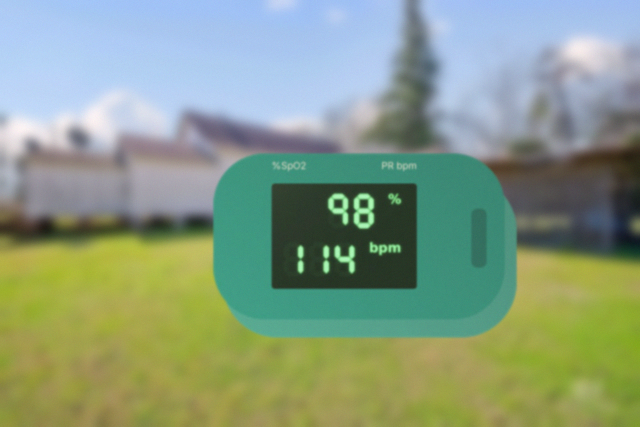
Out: 98
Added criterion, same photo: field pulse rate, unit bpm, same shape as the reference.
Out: 114
